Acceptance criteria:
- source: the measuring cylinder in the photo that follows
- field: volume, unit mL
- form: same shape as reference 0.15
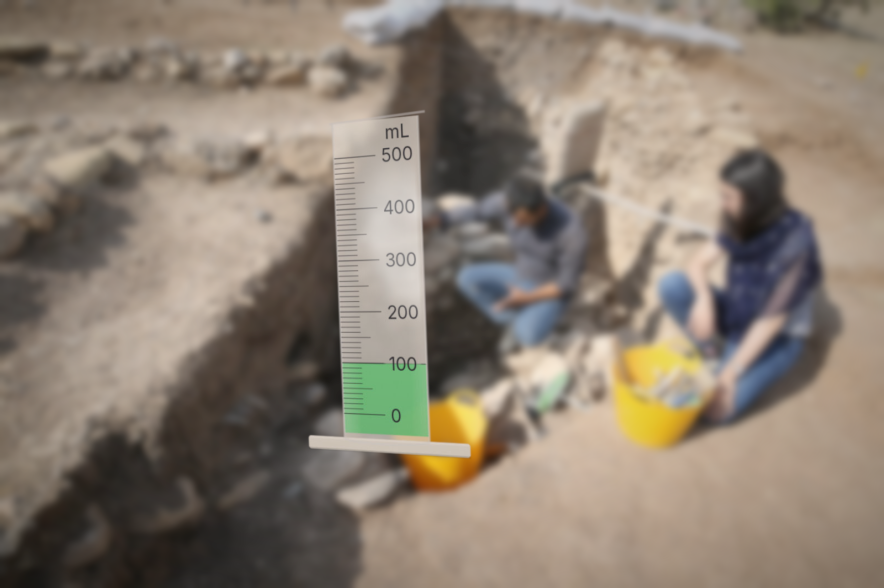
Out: 100
